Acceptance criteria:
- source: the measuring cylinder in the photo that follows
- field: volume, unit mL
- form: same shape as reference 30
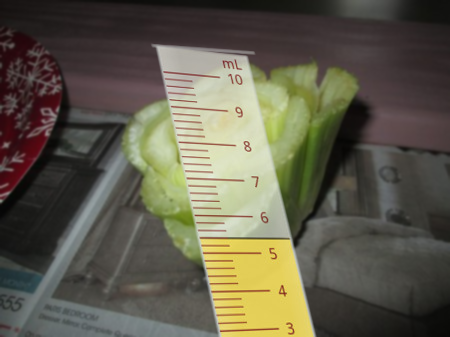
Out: 5.4
